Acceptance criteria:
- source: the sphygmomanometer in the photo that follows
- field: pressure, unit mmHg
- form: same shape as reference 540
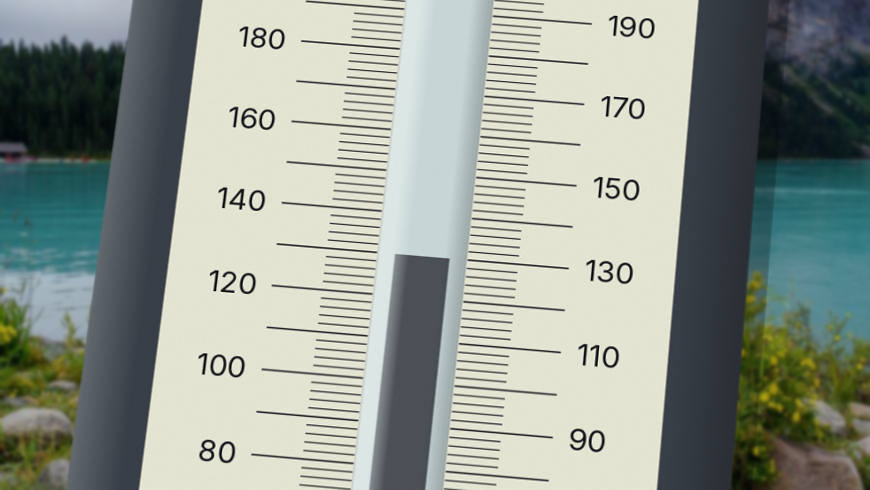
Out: 130
